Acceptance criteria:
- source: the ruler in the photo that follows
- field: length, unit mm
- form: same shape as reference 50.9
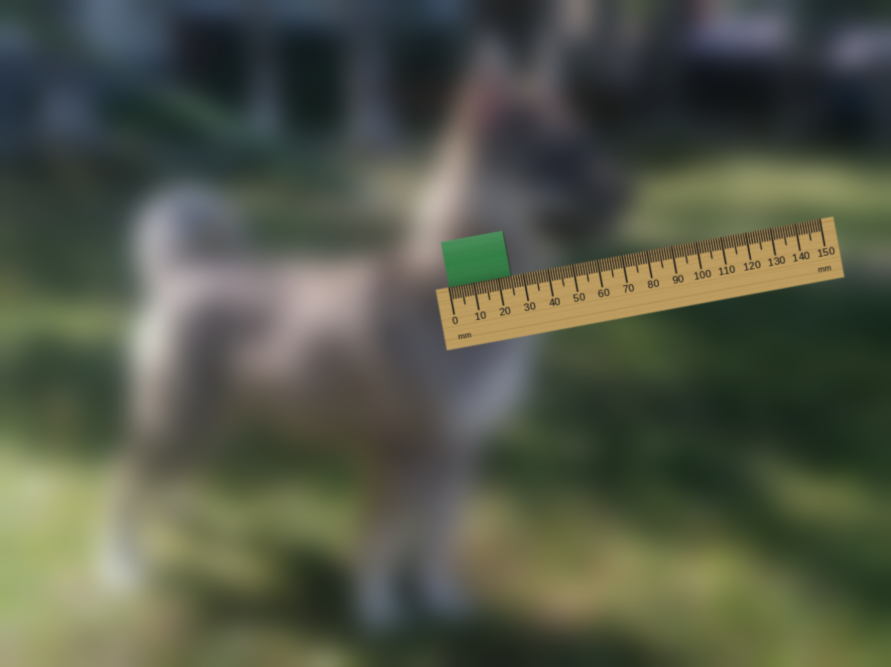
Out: 25
